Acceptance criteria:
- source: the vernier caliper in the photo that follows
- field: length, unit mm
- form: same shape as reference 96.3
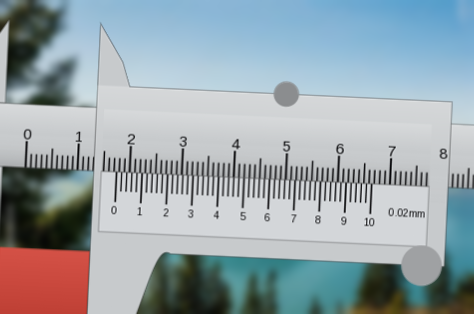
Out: 17.5
